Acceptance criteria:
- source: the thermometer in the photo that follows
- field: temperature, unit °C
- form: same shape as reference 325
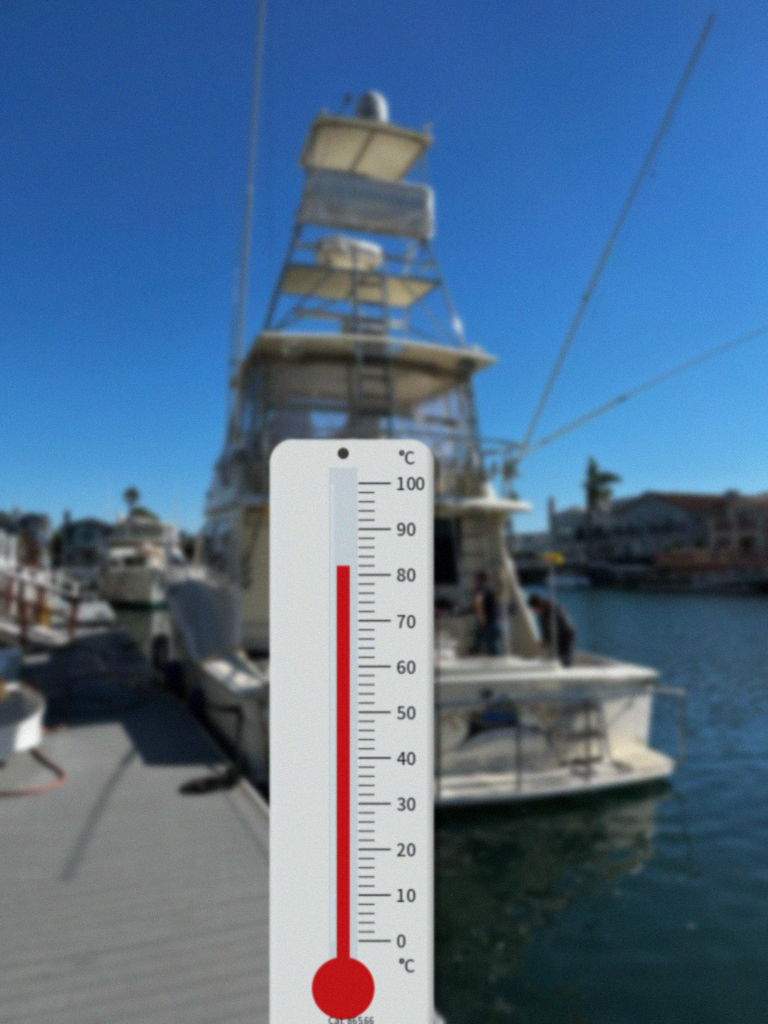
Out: 82
